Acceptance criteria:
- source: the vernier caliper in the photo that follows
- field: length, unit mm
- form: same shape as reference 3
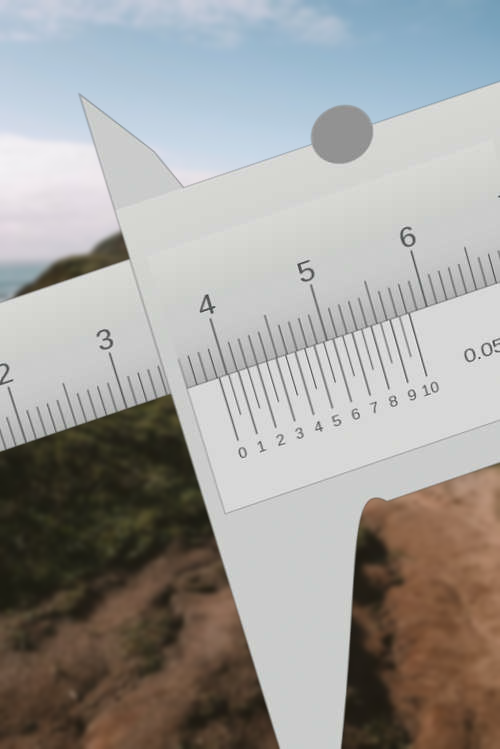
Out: 39.2
